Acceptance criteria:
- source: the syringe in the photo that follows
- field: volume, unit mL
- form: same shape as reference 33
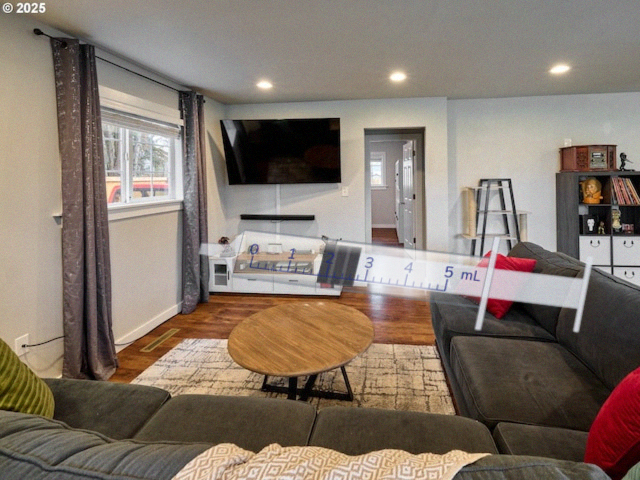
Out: 1.8
